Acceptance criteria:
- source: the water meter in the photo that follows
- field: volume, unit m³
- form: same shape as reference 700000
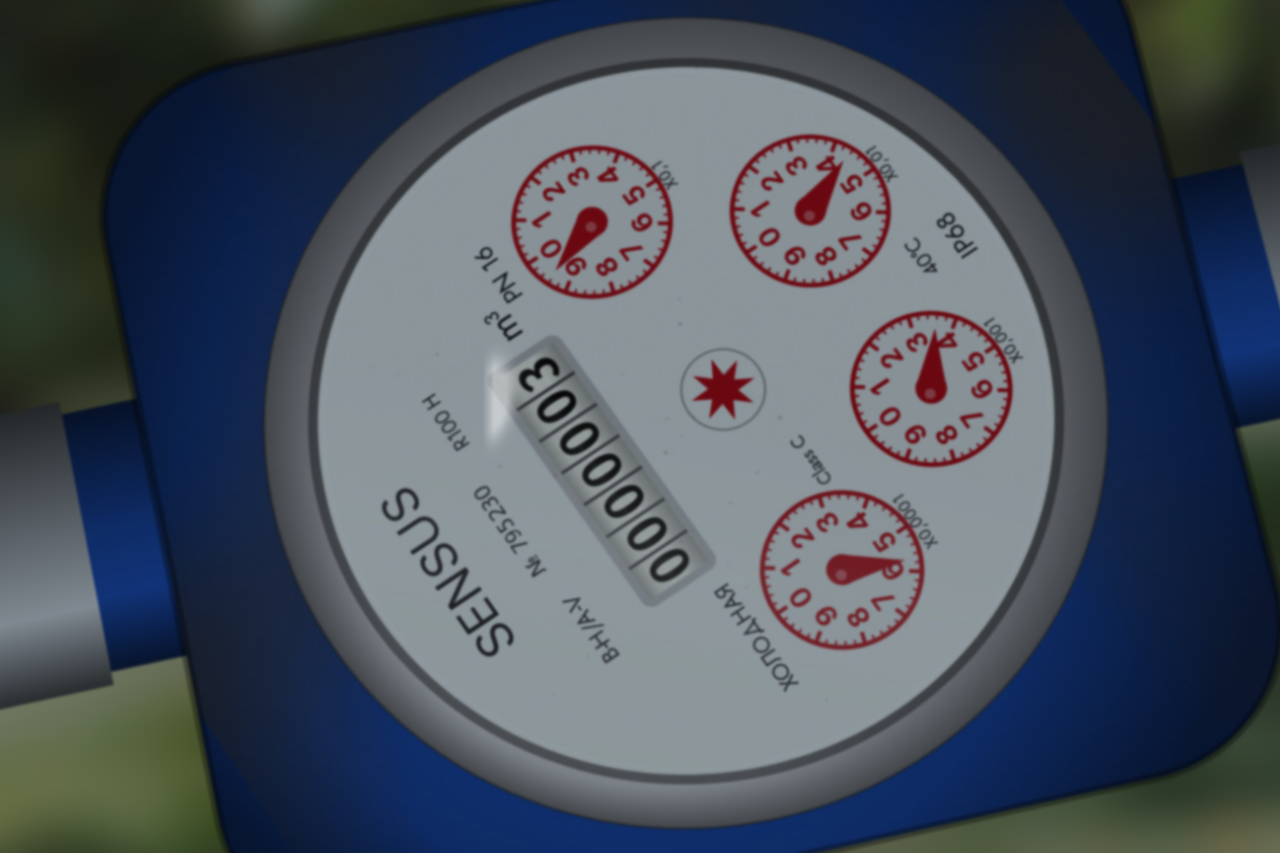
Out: 2.9435
